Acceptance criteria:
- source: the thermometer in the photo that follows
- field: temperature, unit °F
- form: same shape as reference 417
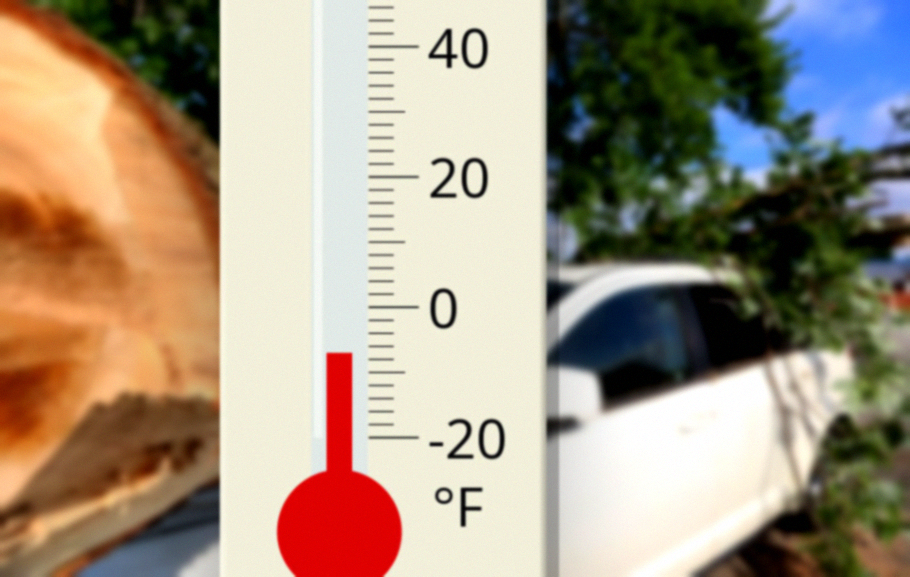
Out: -7
